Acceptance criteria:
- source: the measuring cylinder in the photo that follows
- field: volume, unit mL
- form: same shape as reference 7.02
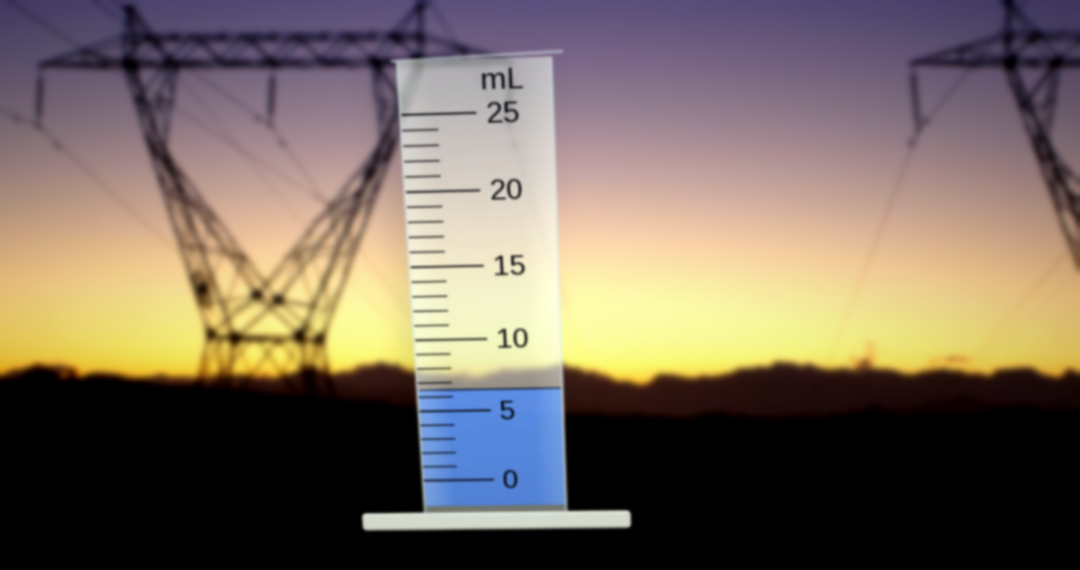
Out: 6.5
